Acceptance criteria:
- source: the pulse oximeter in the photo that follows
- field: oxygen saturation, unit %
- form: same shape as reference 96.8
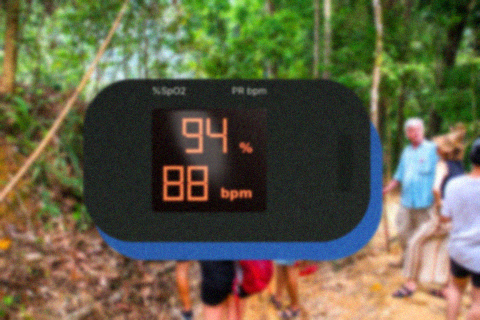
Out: 94
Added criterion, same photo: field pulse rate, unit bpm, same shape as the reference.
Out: 88
